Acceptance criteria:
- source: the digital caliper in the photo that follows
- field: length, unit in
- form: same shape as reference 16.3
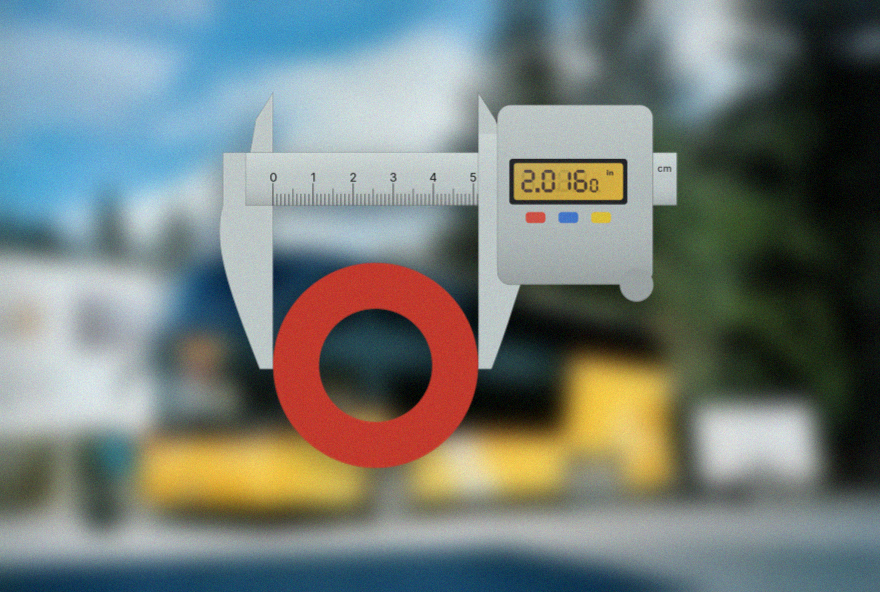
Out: 2.0160
